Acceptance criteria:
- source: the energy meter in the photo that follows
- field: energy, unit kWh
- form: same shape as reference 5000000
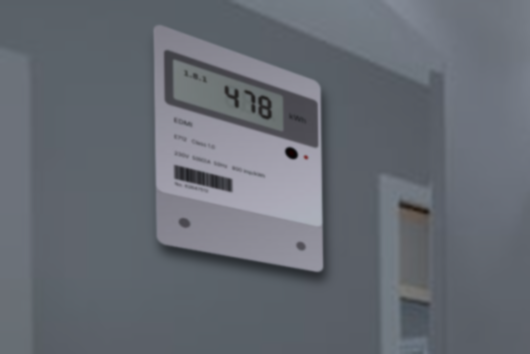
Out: 478
